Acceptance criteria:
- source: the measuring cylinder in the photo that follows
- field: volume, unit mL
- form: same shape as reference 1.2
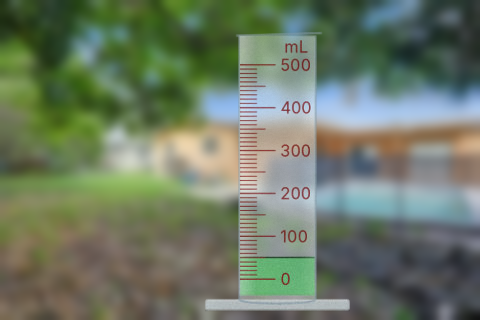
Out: 50
